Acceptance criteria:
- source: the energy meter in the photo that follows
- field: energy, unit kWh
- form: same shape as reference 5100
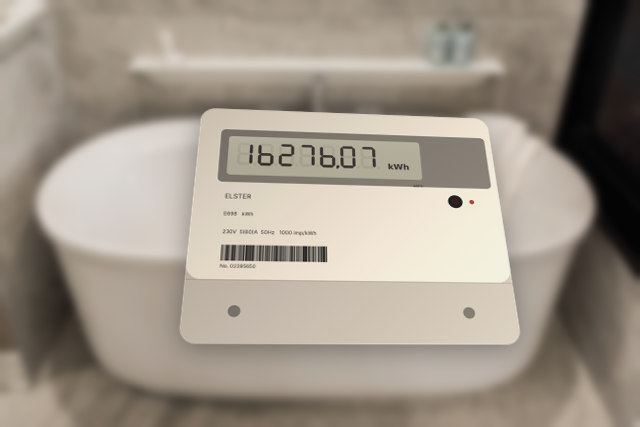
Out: 16276.07
